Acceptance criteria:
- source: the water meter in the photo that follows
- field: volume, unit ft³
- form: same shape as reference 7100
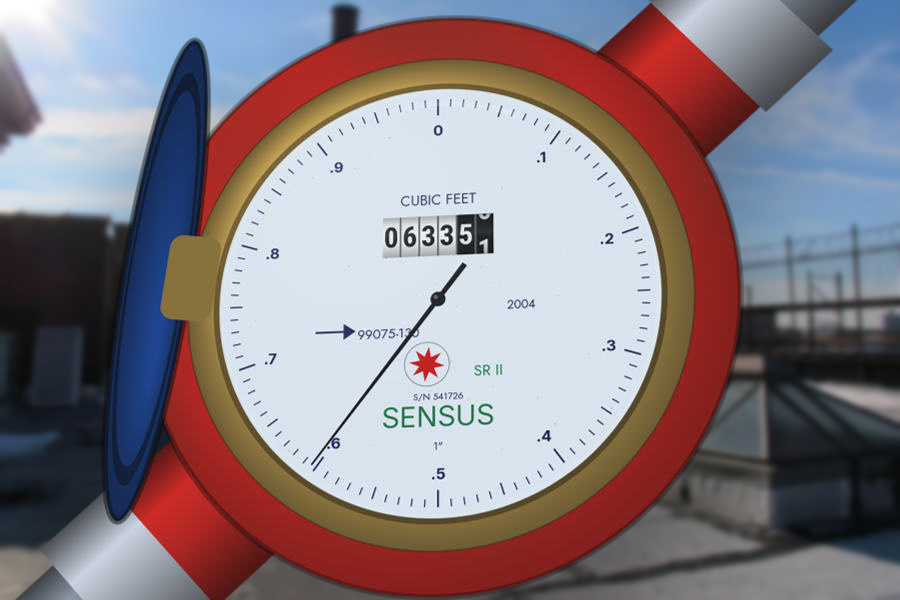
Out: 63350.60
